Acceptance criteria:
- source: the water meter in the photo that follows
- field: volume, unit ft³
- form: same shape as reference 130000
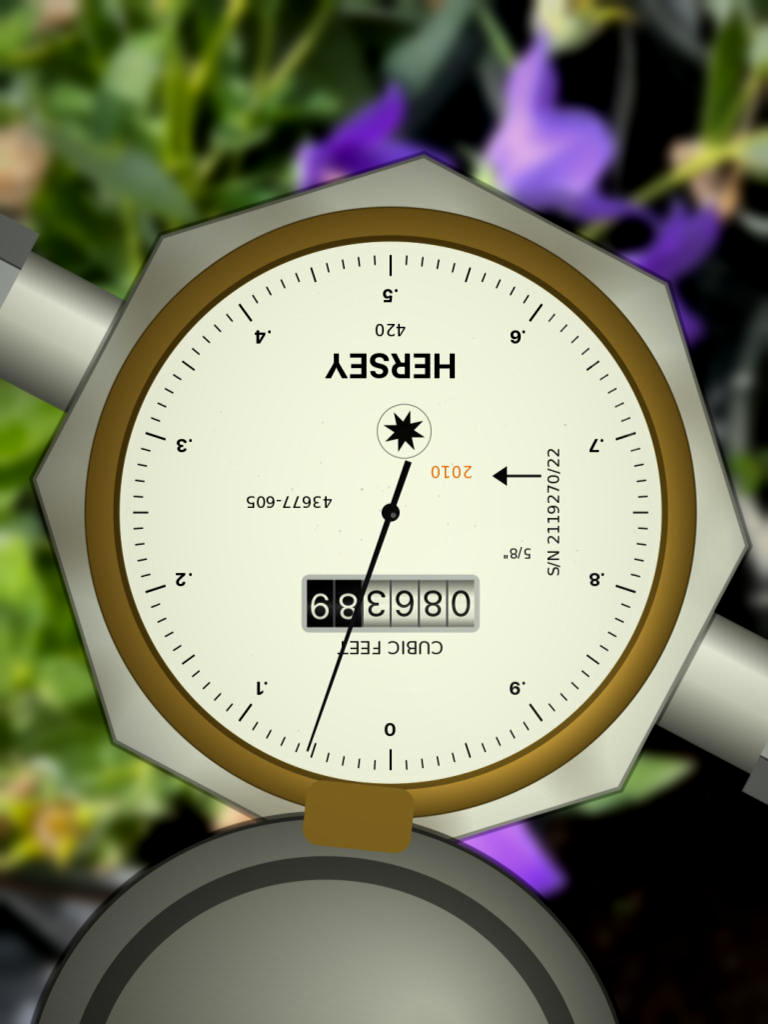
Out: 86389.05
